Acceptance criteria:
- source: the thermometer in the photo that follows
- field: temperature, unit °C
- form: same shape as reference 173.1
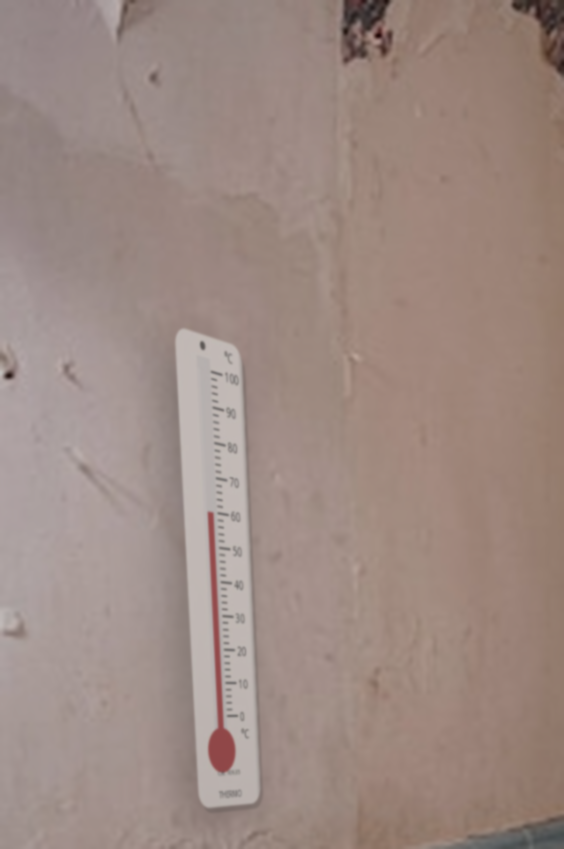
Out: 60
